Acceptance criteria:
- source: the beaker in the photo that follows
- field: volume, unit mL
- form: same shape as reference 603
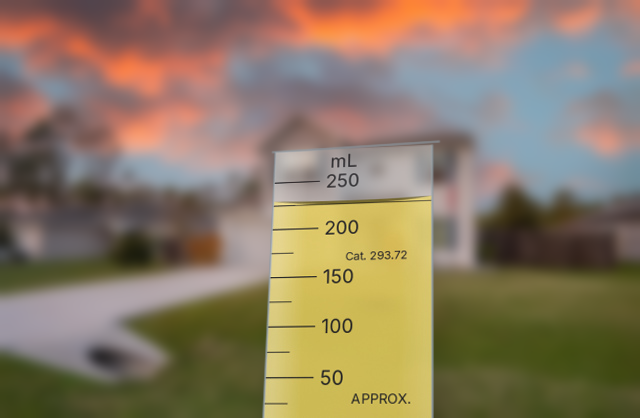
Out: 225
